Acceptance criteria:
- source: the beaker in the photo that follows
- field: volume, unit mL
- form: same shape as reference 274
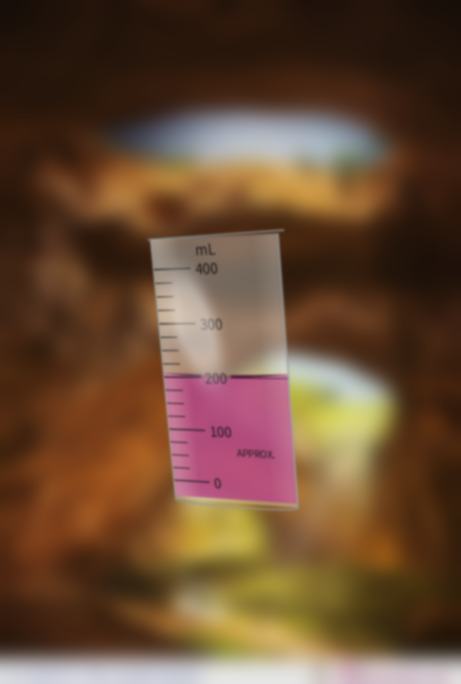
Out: 200
